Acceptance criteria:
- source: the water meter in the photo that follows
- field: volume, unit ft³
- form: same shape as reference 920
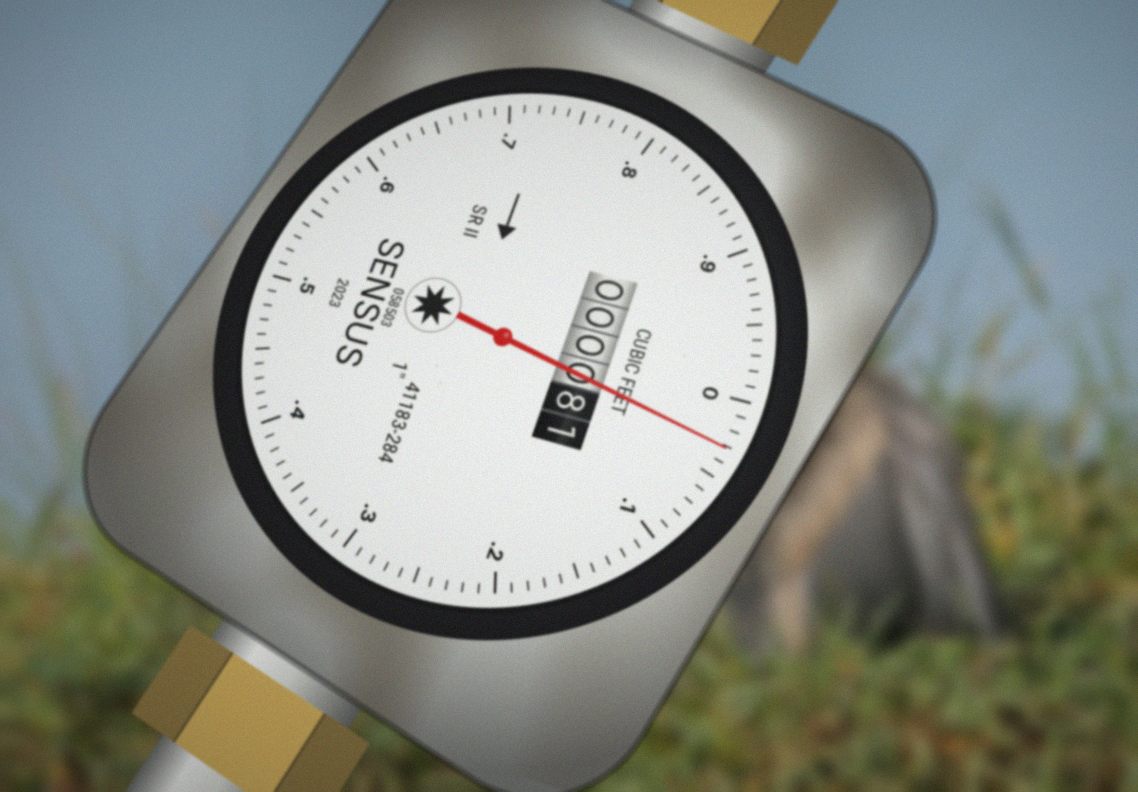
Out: 81.03
